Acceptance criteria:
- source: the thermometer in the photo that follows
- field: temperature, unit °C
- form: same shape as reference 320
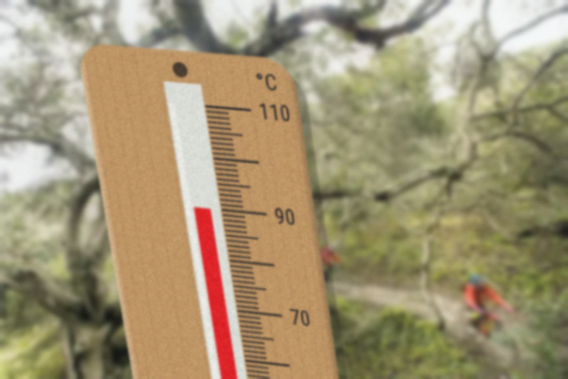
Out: 90
